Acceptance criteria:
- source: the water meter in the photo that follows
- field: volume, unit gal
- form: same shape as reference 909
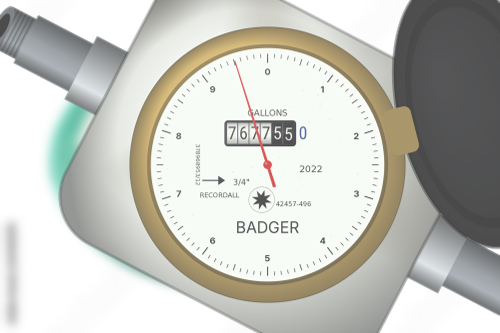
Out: 7677549.5
